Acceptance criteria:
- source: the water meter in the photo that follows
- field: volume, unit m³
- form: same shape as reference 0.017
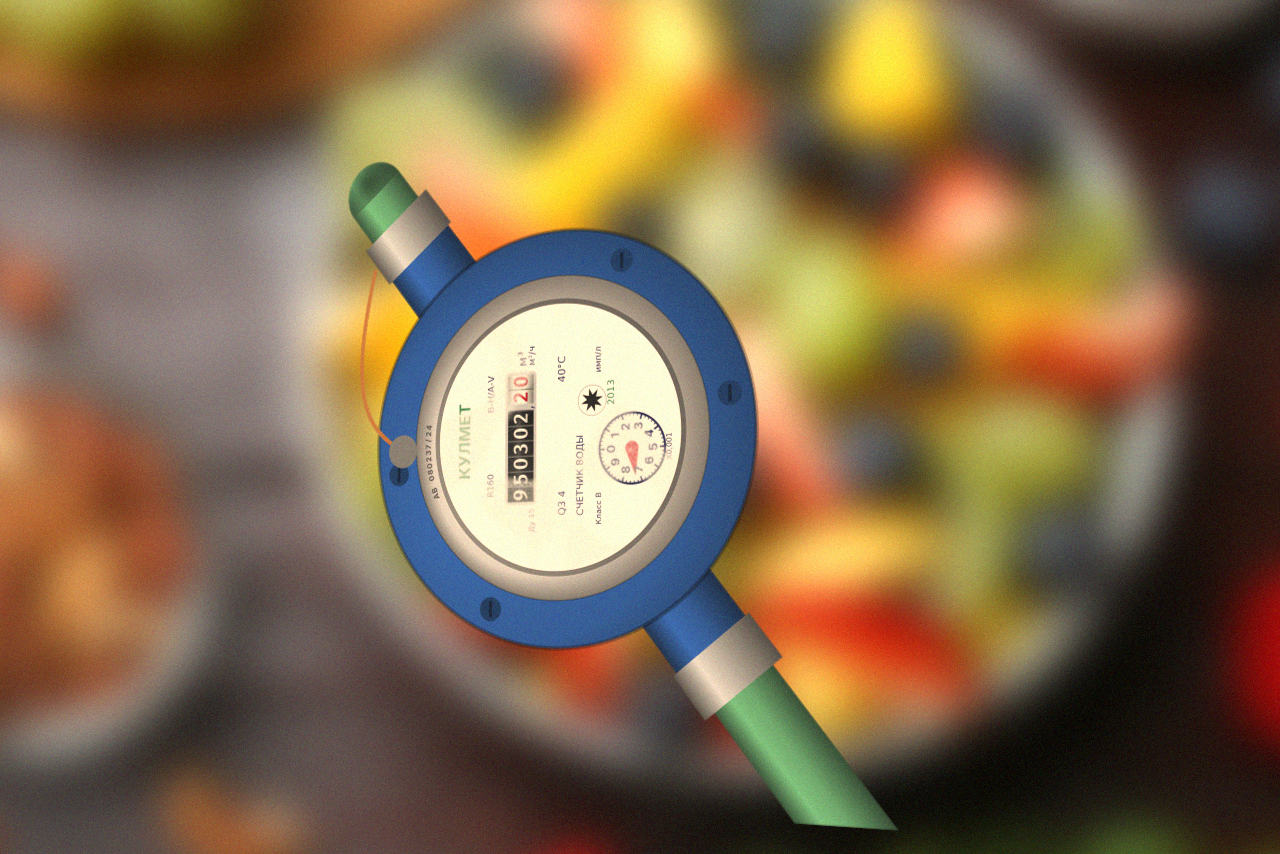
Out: 950302.207
